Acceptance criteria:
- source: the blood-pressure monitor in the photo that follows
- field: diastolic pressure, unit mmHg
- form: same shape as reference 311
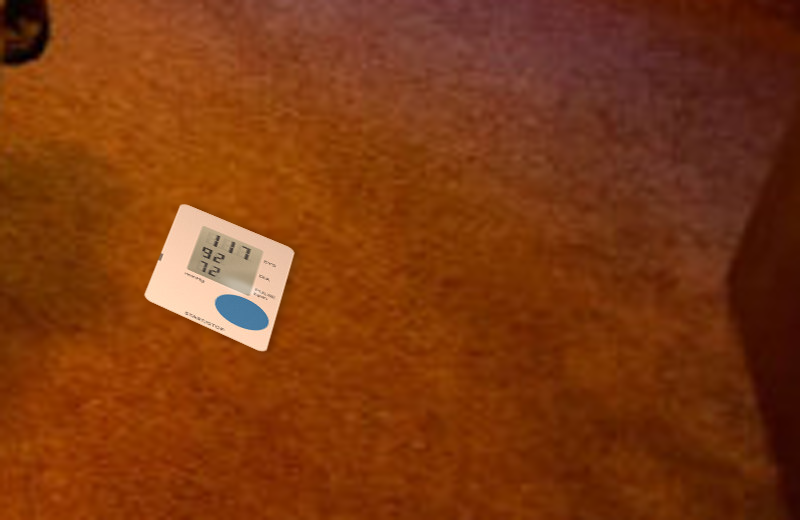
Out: 92
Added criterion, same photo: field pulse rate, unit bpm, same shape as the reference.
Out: 72
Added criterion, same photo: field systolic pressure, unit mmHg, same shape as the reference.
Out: 117
